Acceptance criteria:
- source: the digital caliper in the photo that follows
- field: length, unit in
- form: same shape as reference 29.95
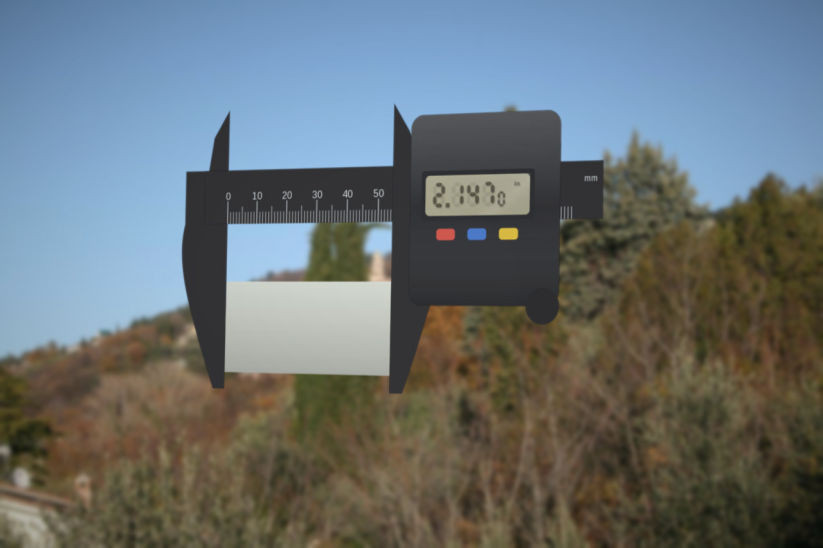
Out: 2.1470
